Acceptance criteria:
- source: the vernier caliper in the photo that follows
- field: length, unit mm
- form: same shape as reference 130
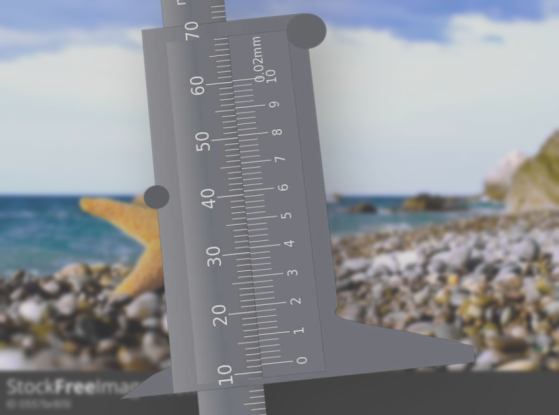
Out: 11.2
